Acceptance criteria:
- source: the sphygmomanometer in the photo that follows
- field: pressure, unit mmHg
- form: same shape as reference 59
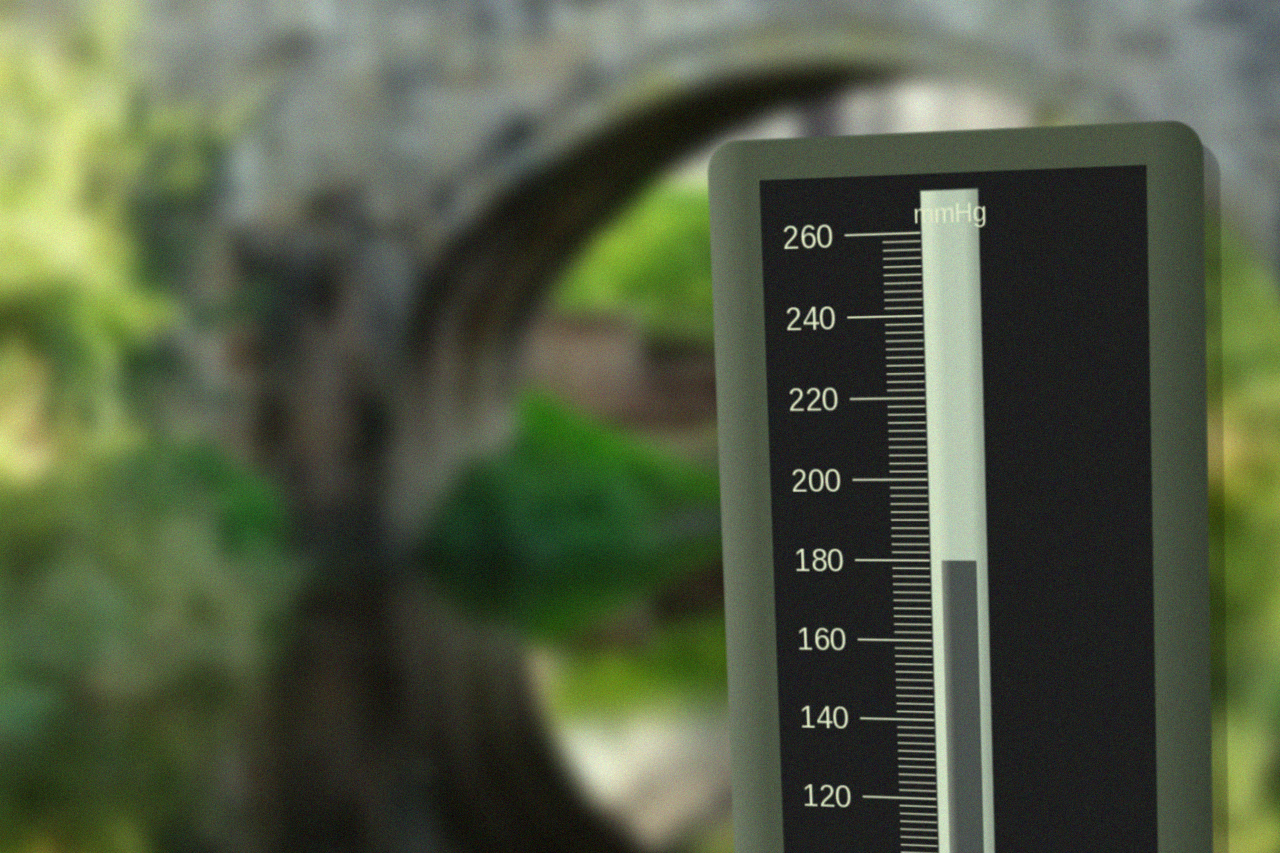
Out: 180
